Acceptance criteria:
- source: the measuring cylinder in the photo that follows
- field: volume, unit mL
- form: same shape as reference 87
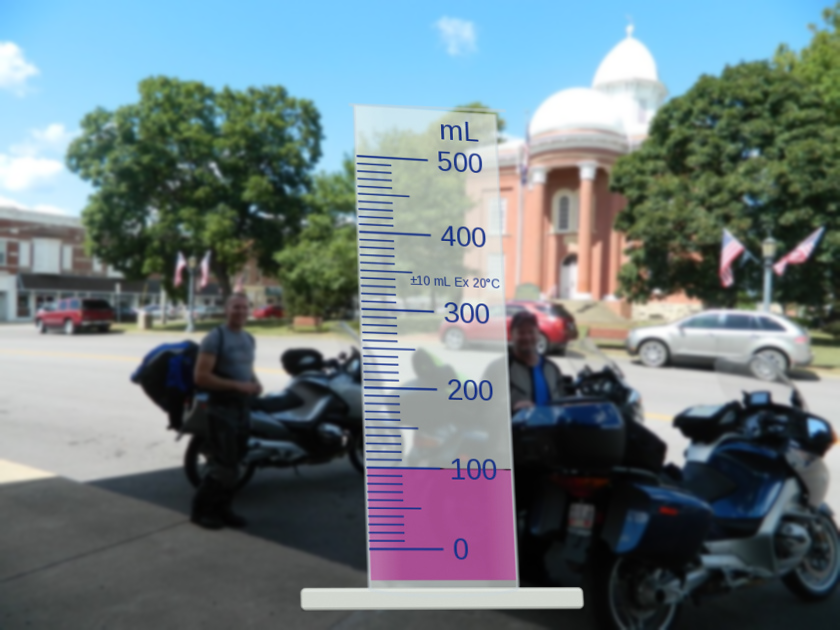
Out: 100
